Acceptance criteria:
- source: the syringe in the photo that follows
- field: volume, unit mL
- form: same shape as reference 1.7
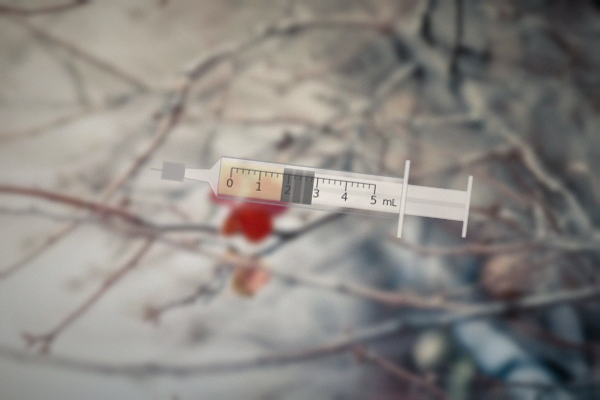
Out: 1.8
